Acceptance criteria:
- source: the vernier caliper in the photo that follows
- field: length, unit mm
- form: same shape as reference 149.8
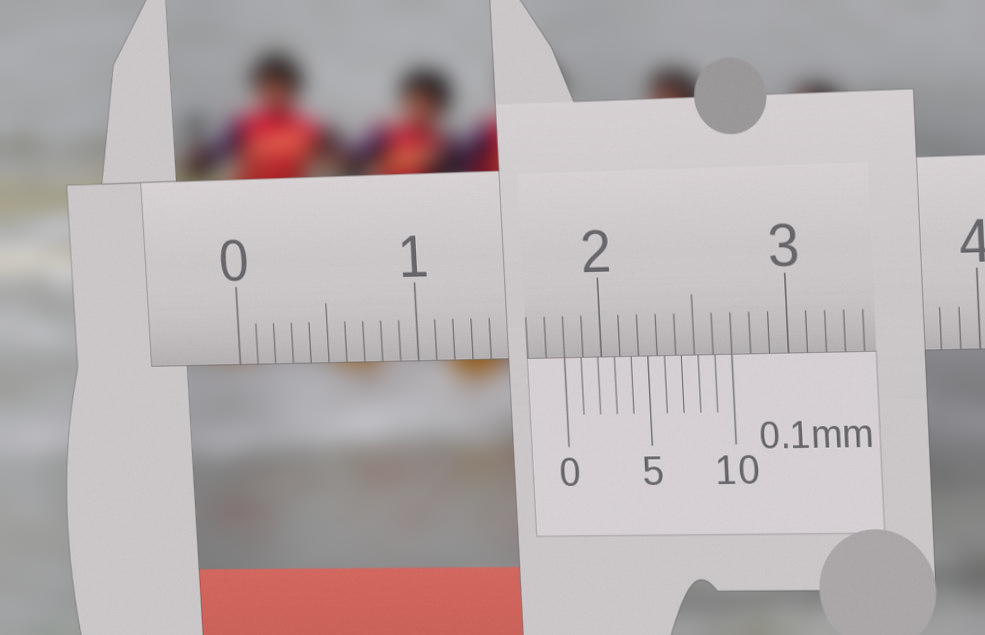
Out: 18.0
